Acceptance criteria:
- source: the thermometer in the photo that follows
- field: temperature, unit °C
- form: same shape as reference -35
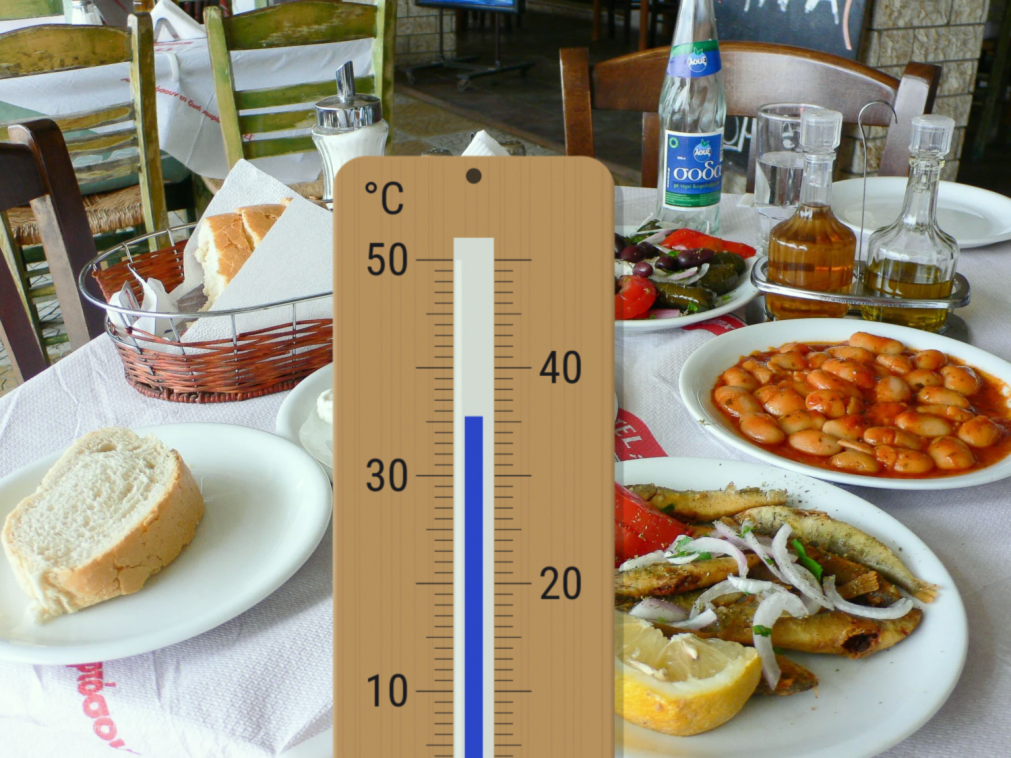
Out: 35.5
